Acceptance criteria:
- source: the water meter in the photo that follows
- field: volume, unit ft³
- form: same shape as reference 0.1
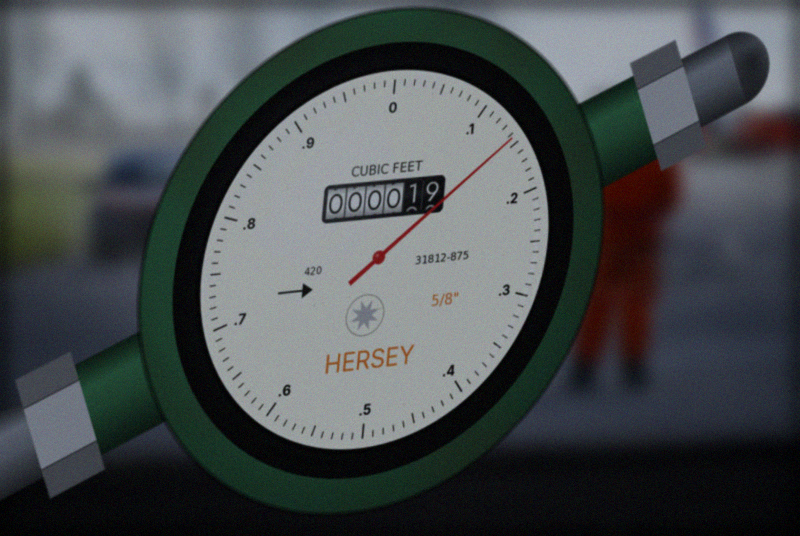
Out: 19.14
